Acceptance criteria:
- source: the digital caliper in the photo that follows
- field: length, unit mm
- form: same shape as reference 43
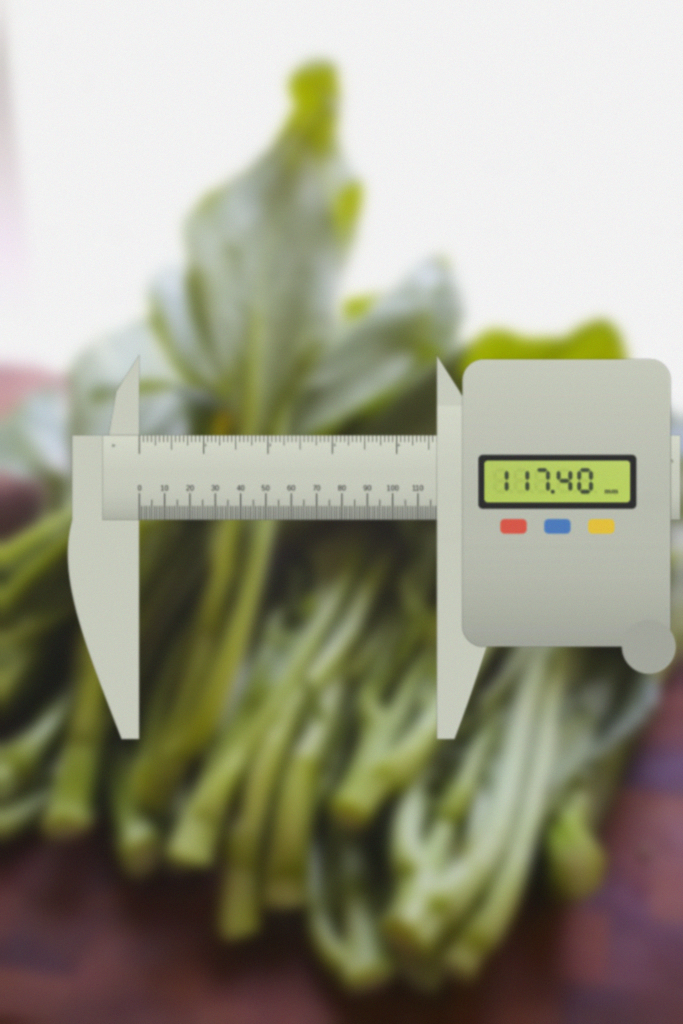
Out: 117.40
